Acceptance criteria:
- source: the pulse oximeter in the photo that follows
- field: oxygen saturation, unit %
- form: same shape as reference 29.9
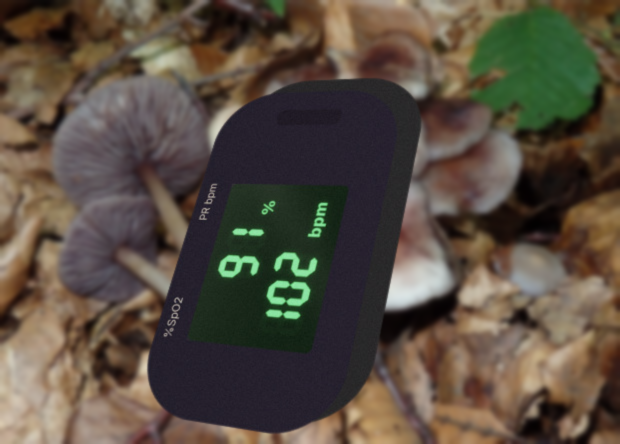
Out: 91
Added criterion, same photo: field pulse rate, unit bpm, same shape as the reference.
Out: 102
